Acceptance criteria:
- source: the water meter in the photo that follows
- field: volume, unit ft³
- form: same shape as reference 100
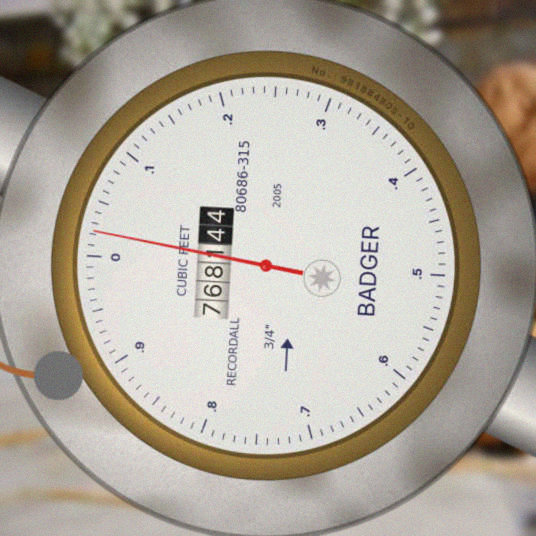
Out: 768144.02
